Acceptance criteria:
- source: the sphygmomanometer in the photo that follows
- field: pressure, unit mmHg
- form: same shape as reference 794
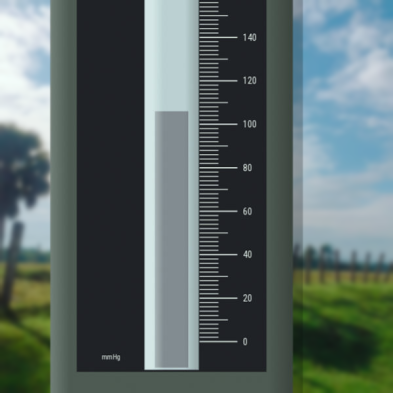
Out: 106
